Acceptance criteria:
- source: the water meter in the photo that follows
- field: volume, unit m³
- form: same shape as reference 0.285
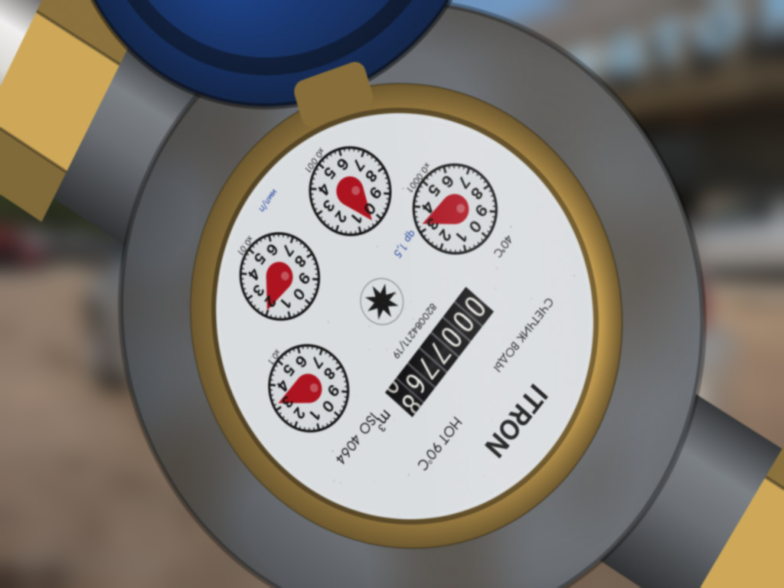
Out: 7768.3203
